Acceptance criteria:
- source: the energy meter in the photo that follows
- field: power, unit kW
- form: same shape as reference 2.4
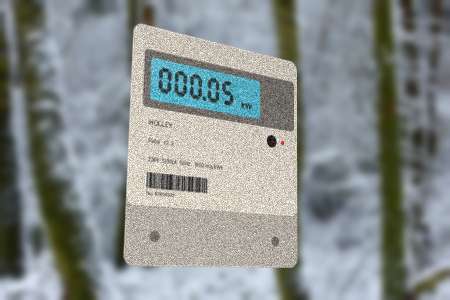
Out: 0.05
